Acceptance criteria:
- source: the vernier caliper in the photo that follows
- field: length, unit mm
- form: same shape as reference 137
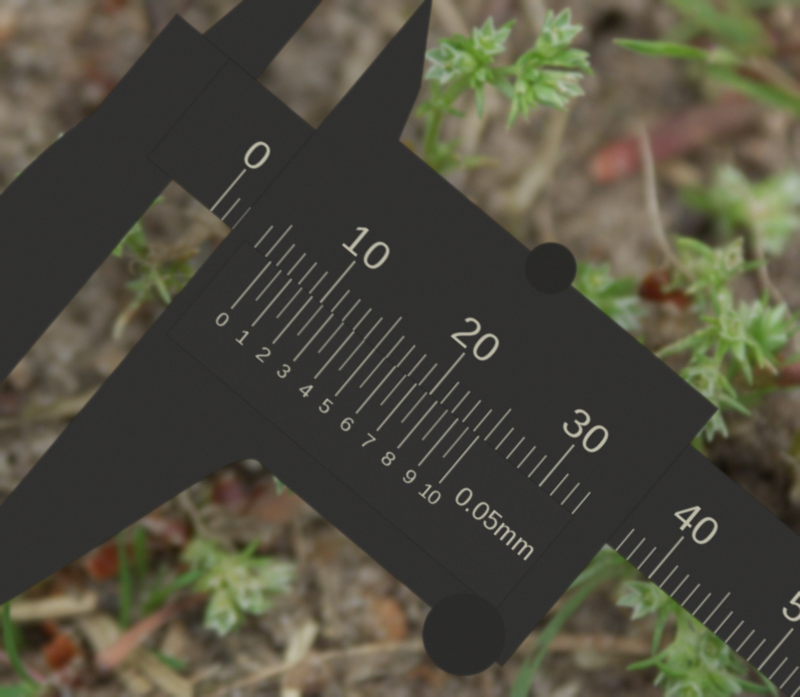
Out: 5.5
